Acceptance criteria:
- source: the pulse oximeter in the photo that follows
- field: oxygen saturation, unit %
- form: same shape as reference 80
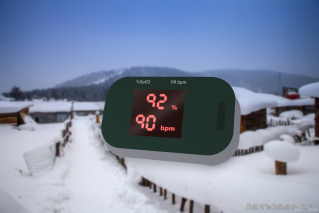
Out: 92
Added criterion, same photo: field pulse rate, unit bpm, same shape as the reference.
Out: 90
